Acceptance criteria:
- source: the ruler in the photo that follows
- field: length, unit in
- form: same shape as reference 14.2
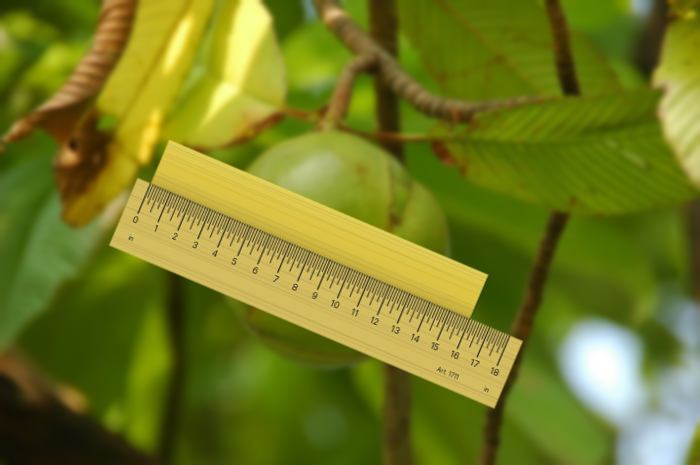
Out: 16
